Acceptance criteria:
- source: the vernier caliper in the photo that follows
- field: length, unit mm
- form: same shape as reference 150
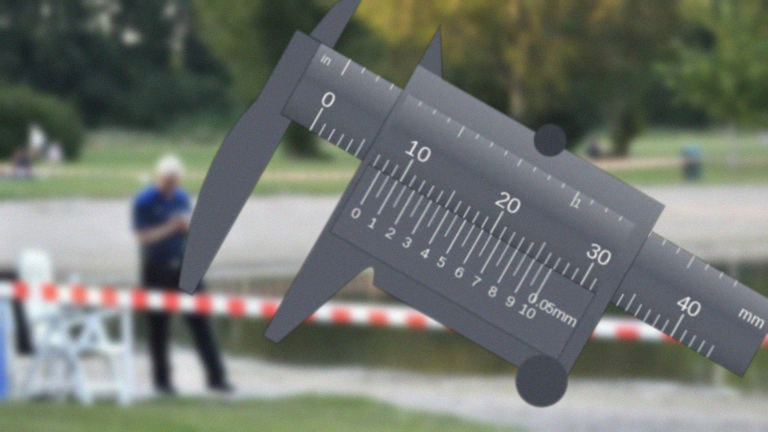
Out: 7.8
